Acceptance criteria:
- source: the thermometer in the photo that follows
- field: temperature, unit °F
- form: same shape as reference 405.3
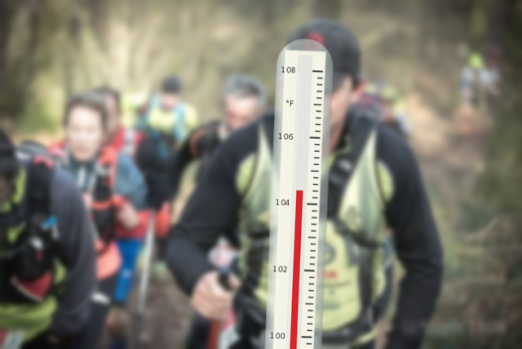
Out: 104.4
